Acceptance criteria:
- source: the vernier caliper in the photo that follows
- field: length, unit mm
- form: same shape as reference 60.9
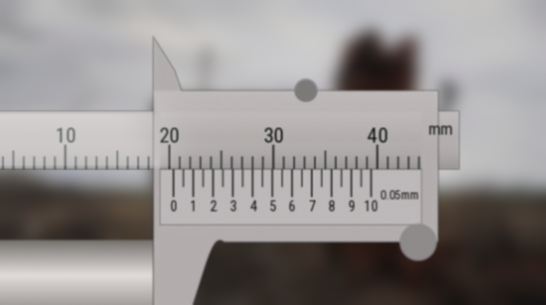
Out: 20.4
